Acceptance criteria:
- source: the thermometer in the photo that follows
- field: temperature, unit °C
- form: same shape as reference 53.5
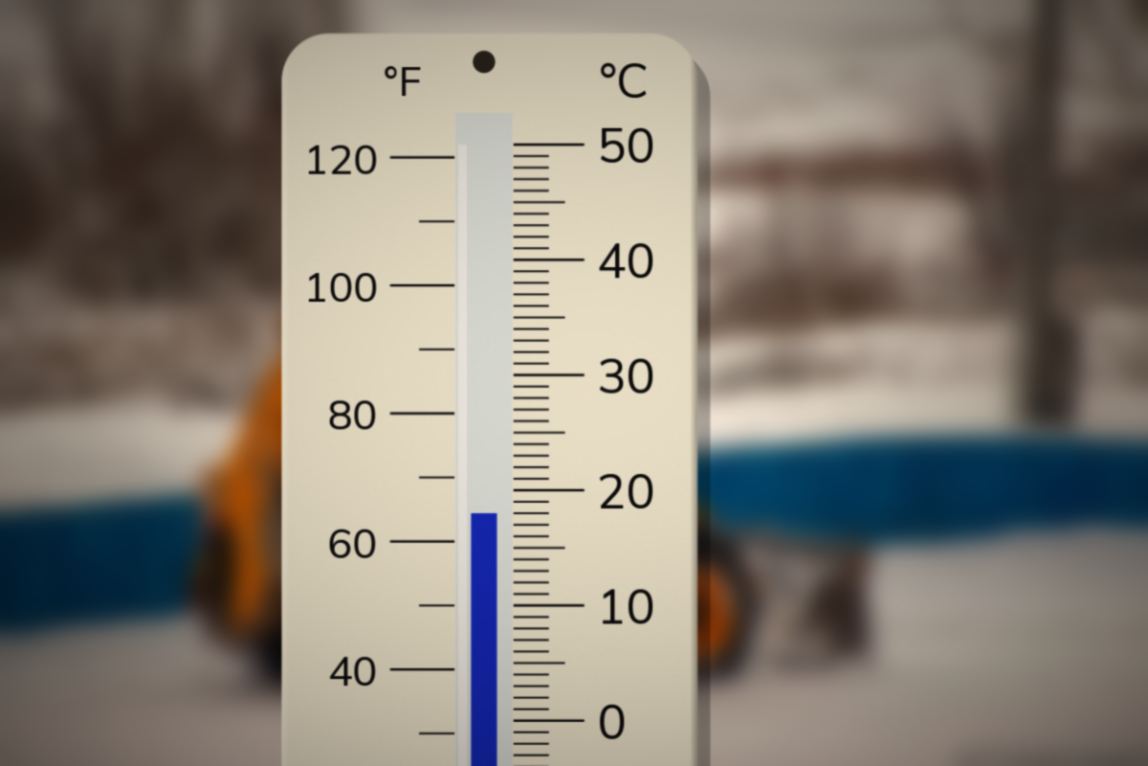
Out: 18
